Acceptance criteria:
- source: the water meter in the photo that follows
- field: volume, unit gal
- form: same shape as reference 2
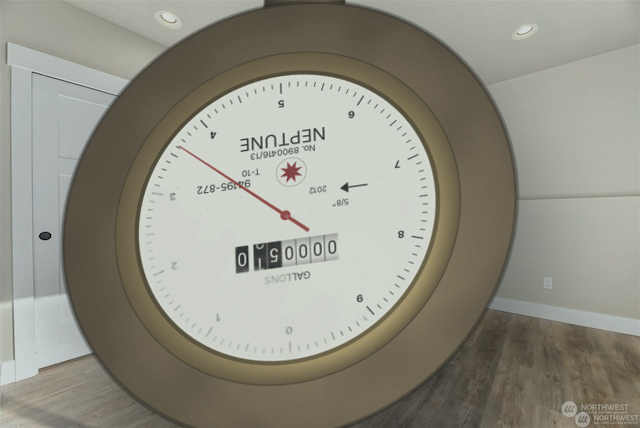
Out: 513.6
